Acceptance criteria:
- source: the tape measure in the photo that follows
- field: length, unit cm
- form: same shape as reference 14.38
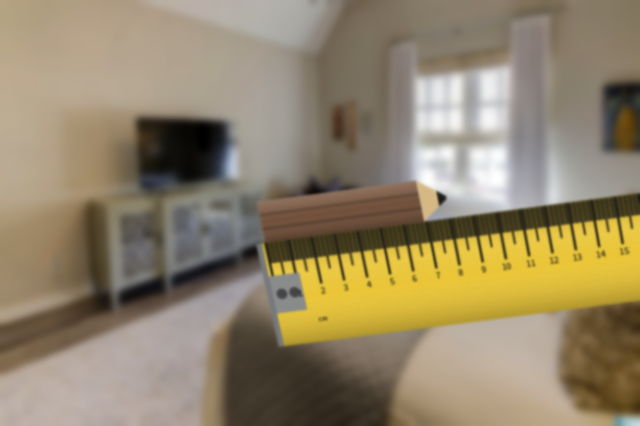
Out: 8
